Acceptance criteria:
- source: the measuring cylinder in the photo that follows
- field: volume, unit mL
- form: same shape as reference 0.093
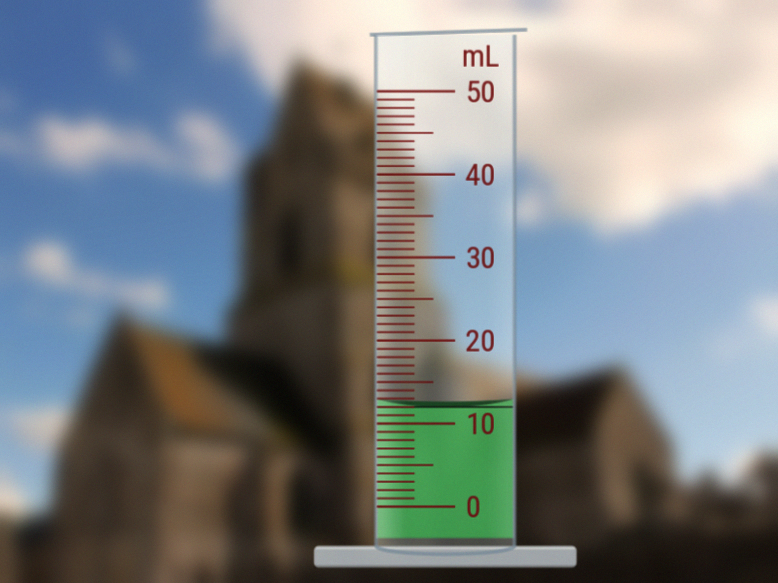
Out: 12
